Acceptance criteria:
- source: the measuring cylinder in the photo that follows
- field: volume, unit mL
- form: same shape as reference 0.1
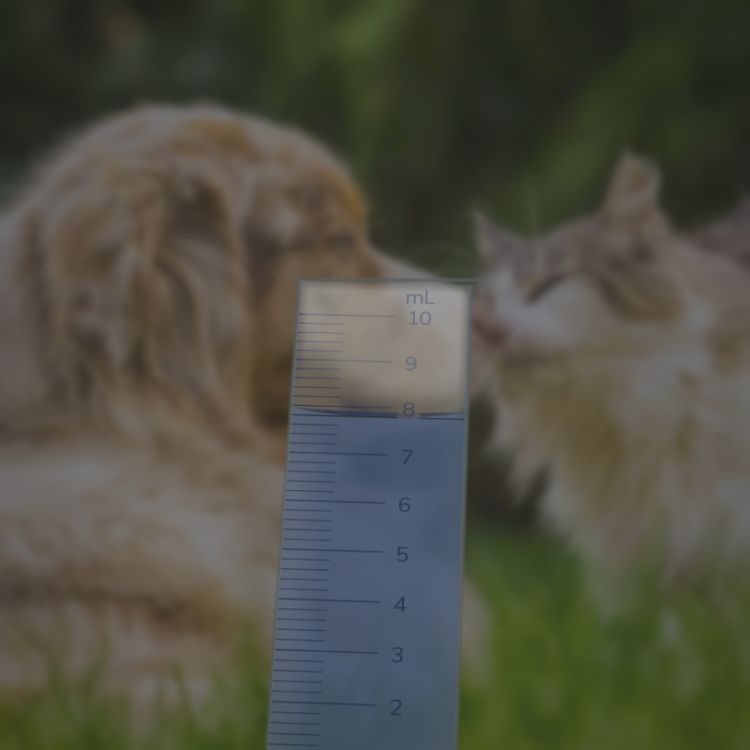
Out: 7.8
